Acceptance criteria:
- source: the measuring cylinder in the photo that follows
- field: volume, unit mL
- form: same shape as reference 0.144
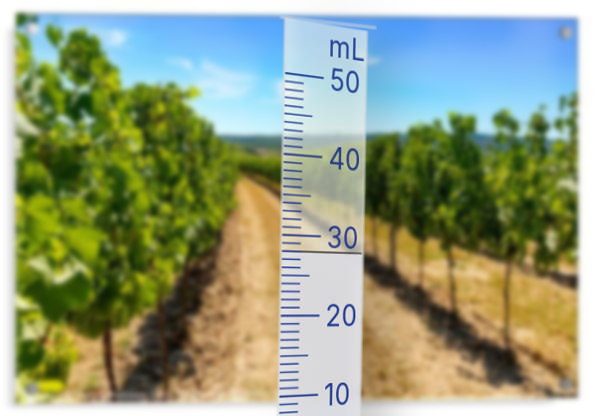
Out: 28
